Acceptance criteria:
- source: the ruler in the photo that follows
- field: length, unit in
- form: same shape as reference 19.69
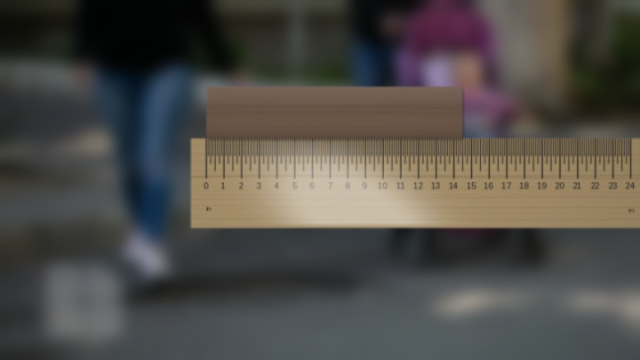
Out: 14.5
